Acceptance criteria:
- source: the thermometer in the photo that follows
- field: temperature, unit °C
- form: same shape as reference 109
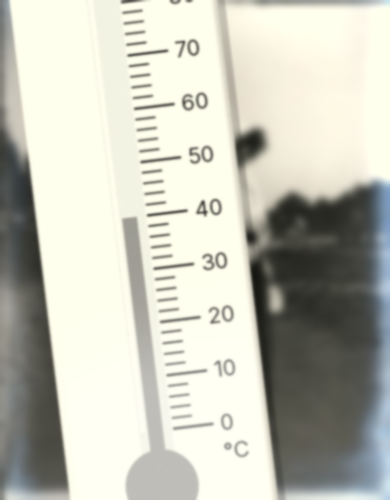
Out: 40
